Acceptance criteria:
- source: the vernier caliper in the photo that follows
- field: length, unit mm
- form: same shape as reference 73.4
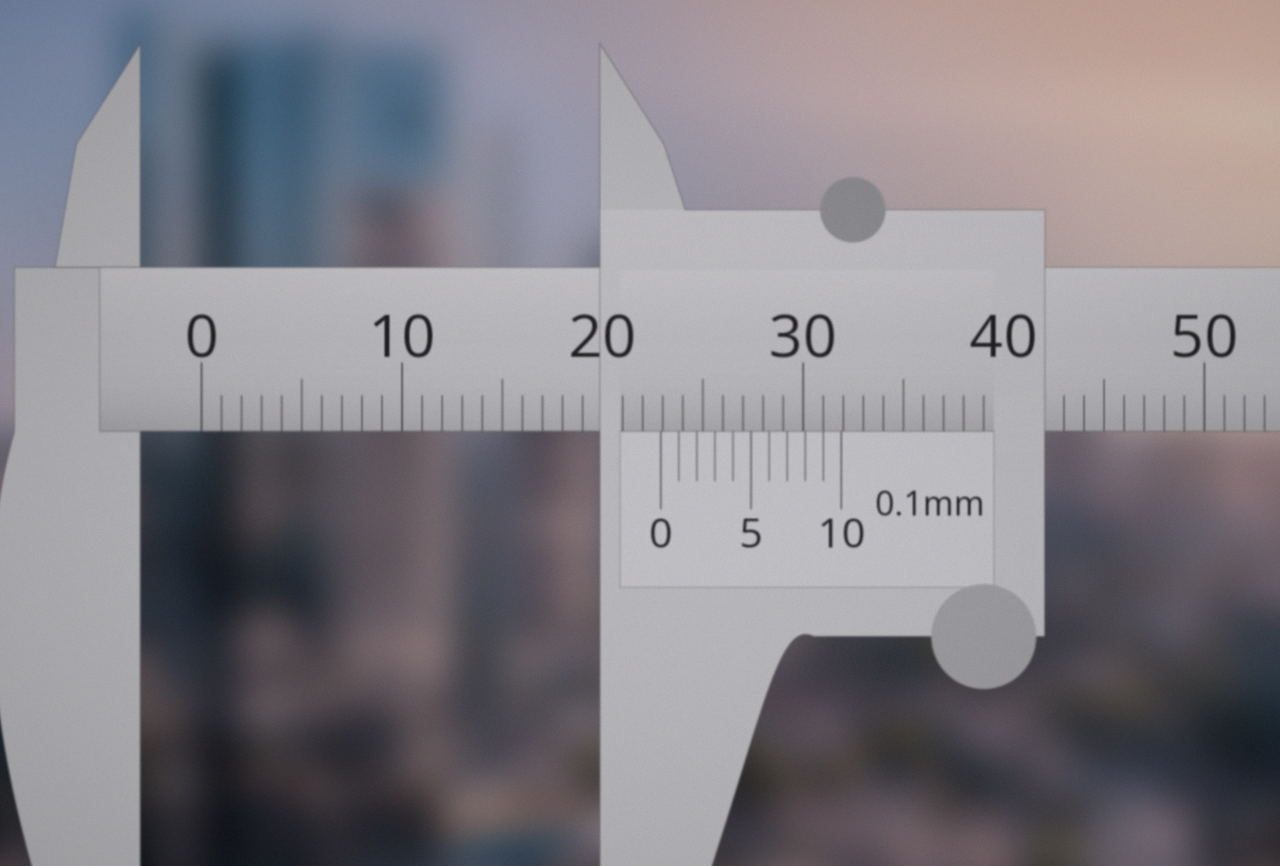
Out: 22.9
